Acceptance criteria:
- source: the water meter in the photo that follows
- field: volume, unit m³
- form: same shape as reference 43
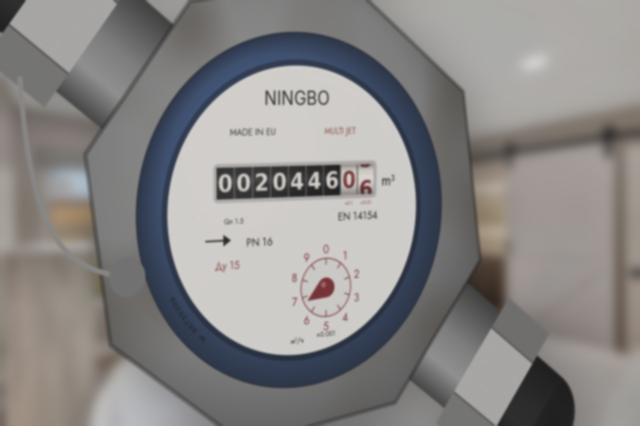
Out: 20446.056
